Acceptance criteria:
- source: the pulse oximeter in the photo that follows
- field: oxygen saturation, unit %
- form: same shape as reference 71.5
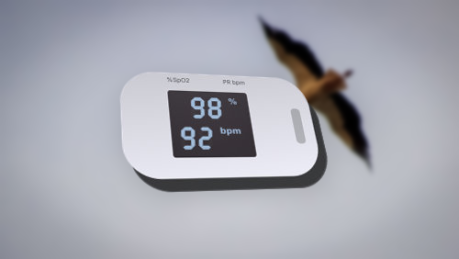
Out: 98
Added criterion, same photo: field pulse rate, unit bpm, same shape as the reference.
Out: 92
